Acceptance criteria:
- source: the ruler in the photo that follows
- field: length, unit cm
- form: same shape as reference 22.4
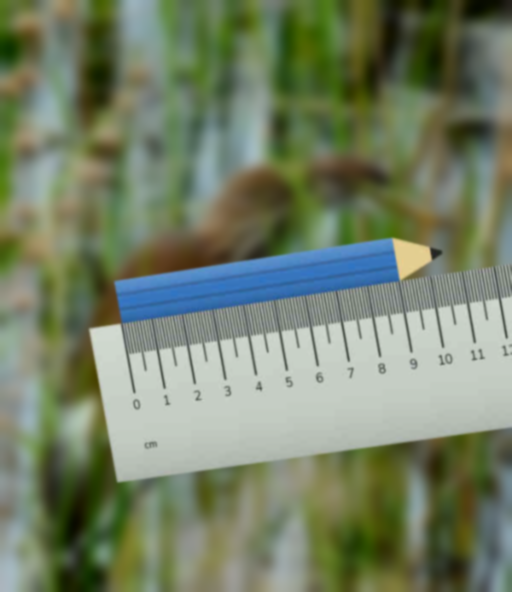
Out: 10.5
